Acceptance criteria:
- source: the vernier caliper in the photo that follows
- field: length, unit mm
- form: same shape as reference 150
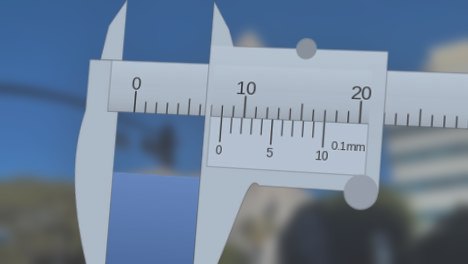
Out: 8.0
